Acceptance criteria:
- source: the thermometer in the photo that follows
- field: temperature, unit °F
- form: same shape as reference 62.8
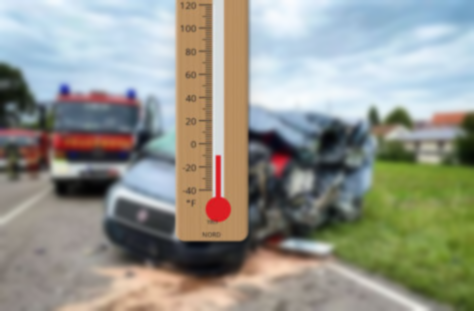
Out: -10
